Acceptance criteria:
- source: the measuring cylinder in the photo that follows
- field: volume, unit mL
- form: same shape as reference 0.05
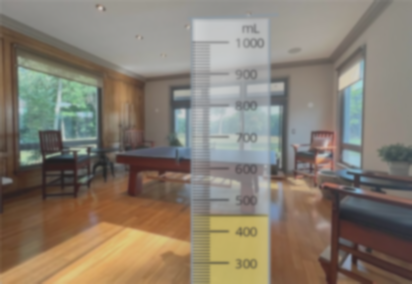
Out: 450
